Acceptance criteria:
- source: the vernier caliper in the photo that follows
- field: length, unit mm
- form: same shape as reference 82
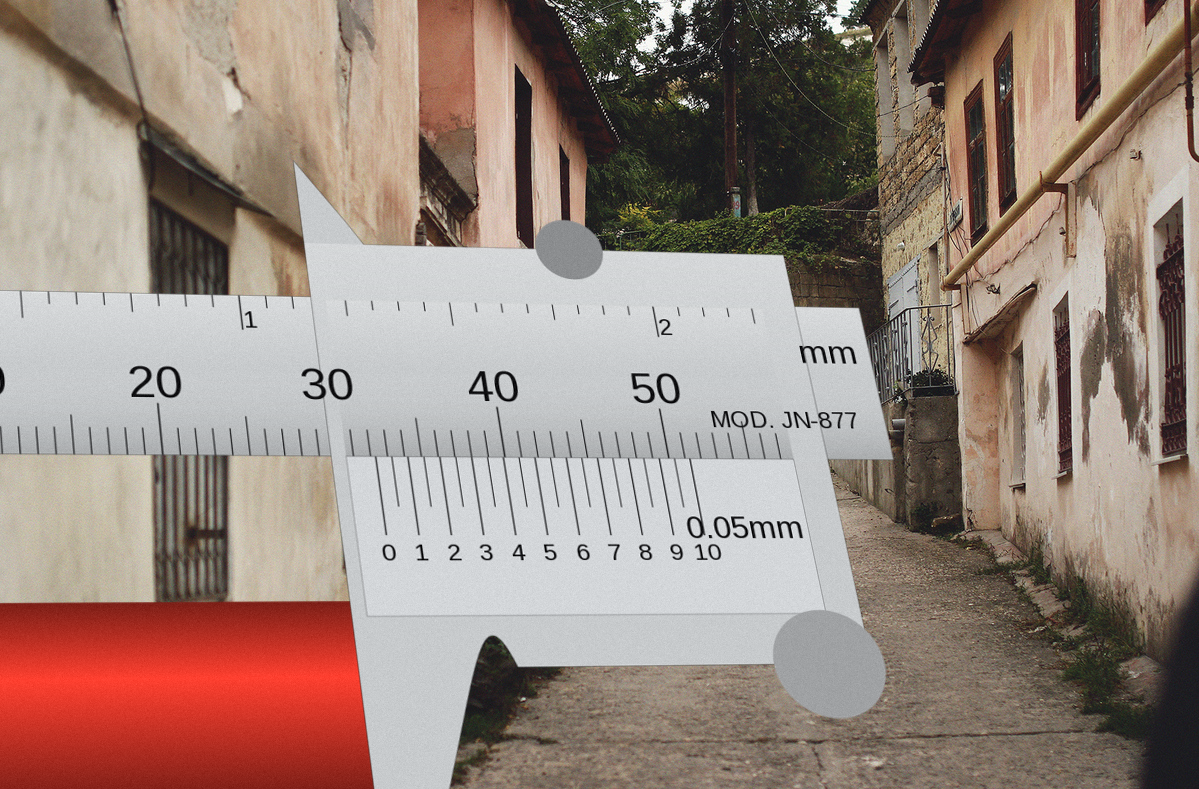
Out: 32.3
